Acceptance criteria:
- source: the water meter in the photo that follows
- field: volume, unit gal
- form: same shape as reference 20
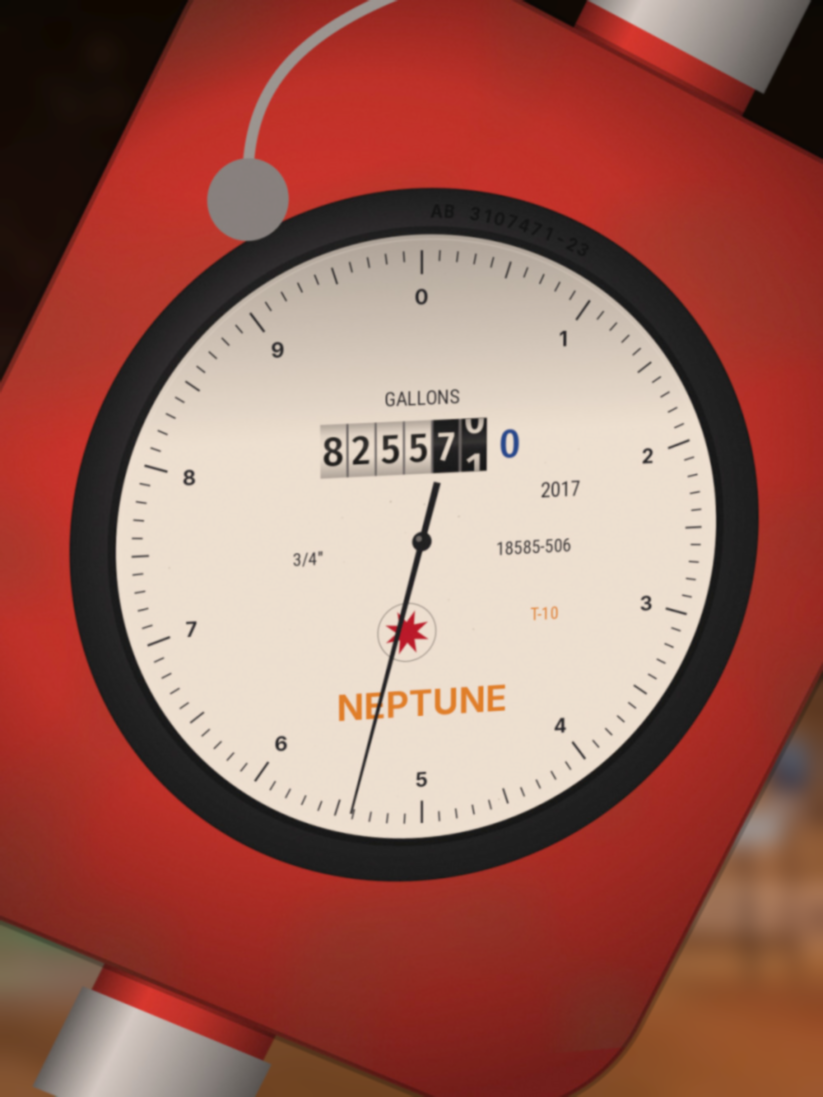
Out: 8255705.4
